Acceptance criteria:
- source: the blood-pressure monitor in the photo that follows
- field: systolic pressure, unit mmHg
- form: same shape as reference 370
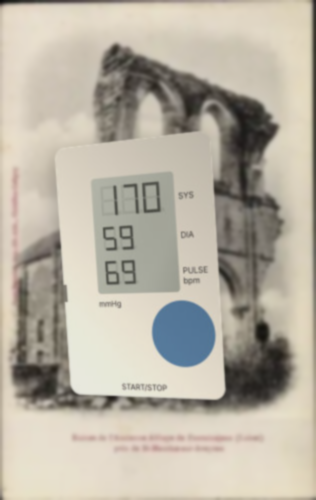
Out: 170
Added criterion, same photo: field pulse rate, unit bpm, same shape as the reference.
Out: 69
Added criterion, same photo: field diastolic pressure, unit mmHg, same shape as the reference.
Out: 59
